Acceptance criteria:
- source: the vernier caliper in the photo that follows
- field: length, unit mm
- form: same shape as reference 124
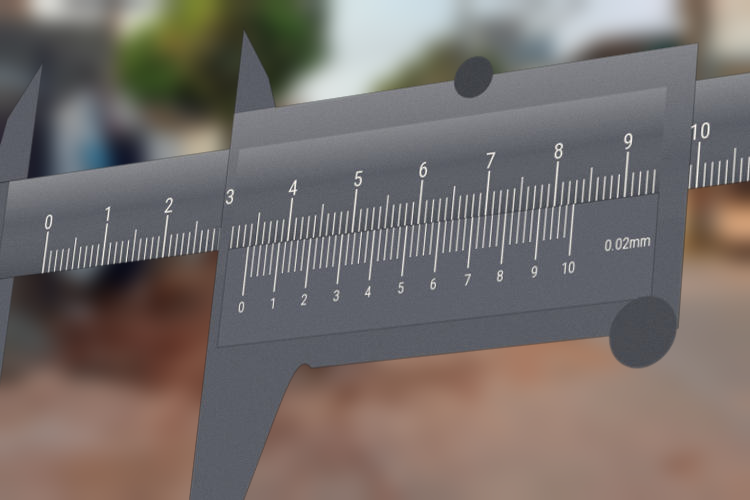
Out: 33.8
